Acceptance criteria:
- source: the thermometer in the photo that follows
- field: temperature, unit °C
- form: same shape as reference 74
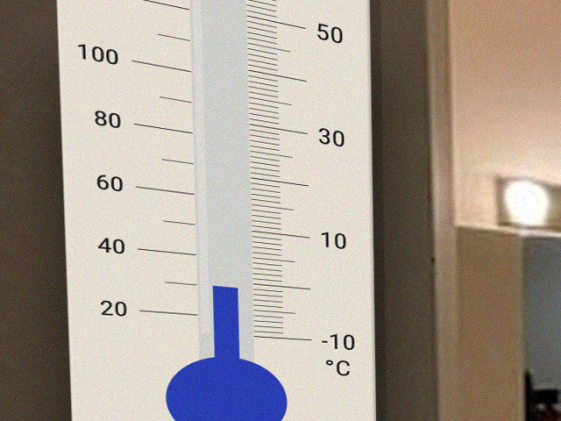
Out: -1
